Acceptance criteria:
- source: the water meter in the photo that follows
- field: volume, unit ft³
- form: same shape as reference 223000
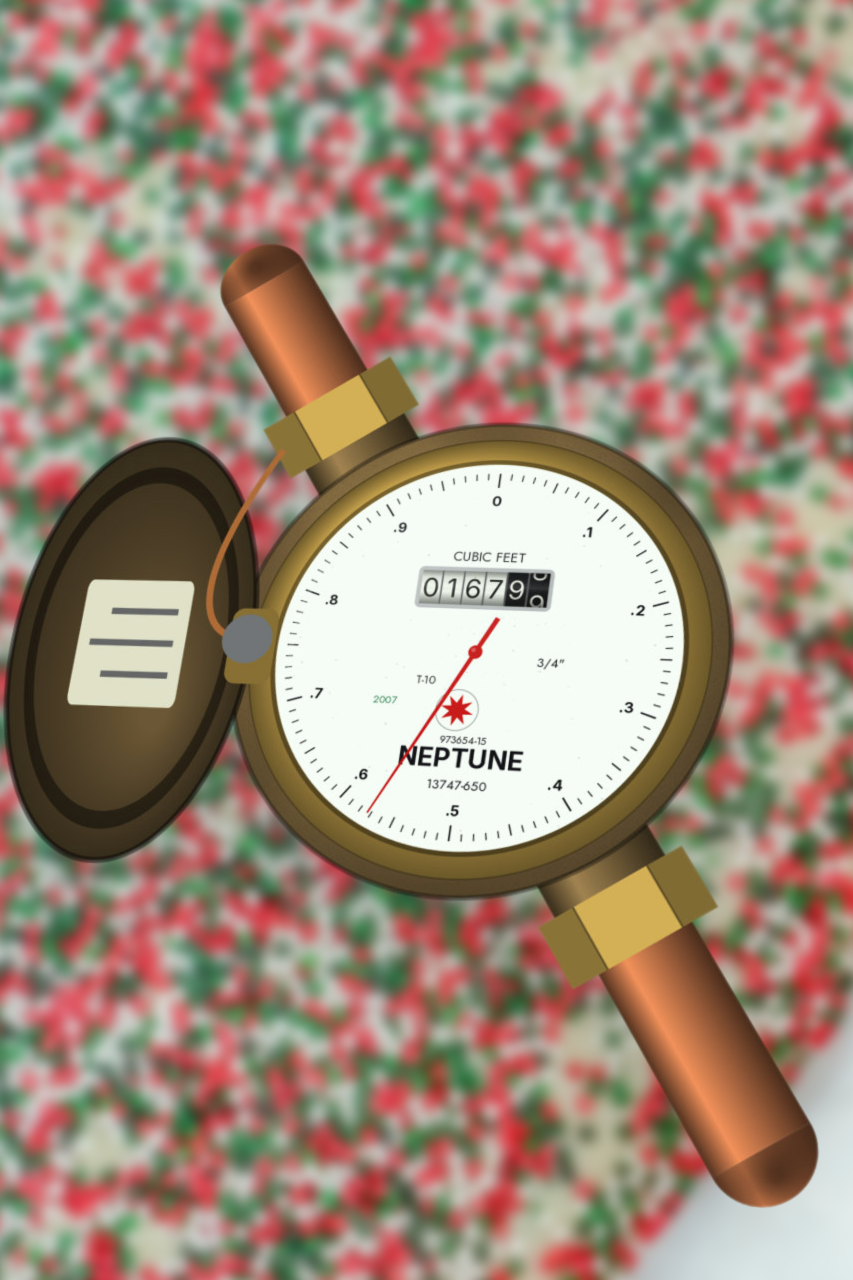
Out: 16798.57
